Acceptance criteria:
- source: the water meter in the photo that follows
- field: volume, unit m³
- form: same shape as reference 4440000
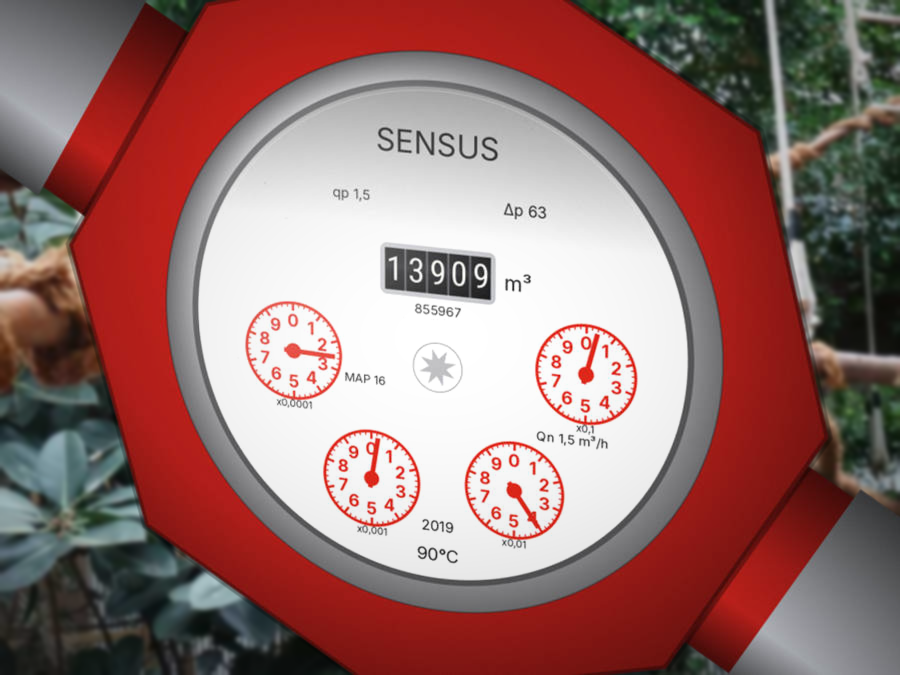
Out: 13909.0402
